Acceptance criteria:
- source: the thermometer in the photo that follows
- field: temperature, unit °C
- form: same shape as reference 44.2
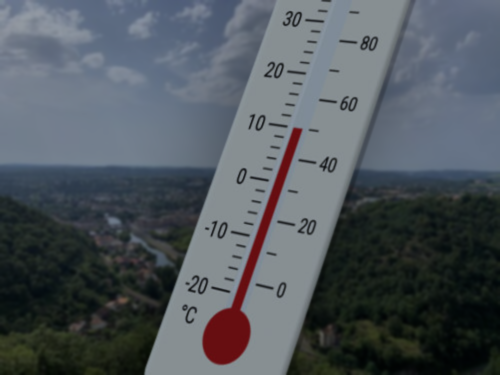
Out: 10
